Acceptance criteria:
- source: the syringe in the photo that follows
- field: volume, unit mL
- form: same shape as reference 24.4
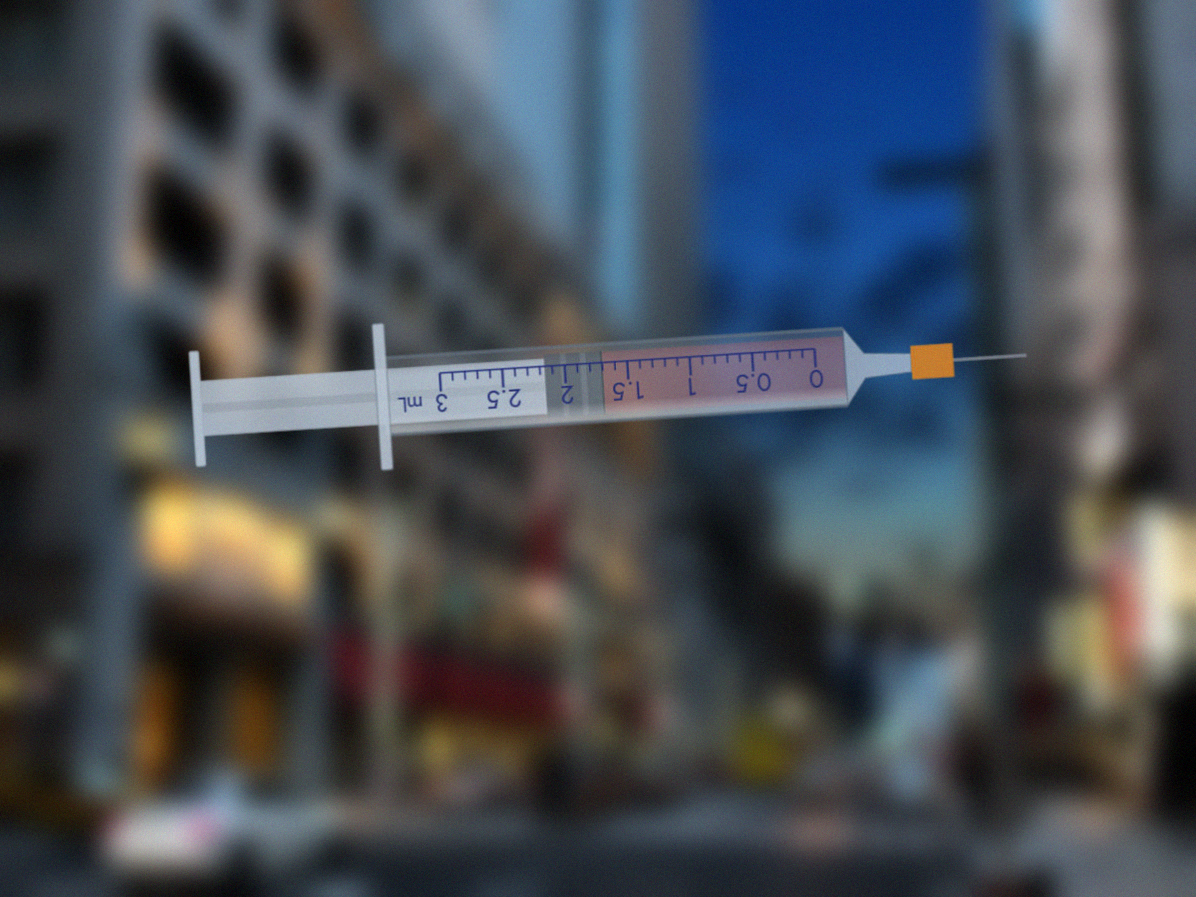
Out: 1.7
